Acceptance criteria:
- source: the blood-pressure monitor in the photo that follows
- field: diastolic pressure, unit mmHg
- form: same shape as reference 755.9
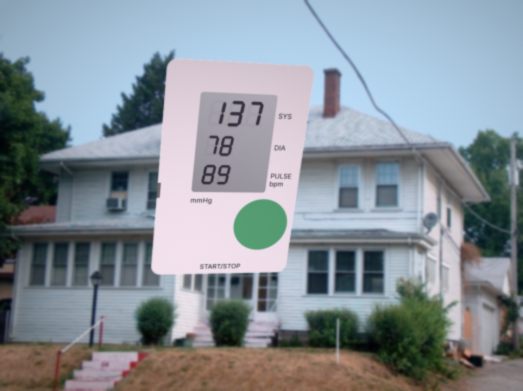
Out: 78
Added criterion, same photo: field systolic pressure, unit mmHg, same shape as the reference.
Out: 137
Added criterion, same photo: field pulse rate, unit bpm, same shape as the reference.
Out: 89
